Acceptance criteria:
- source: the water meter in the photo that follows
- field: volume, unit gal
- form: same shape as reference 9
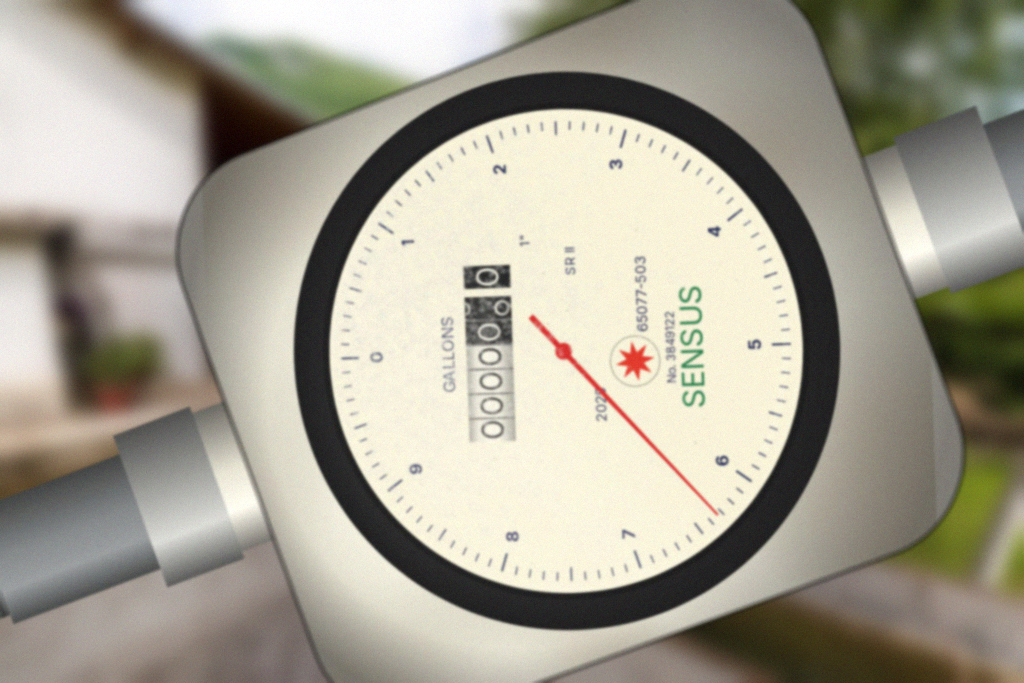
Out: 86.3
